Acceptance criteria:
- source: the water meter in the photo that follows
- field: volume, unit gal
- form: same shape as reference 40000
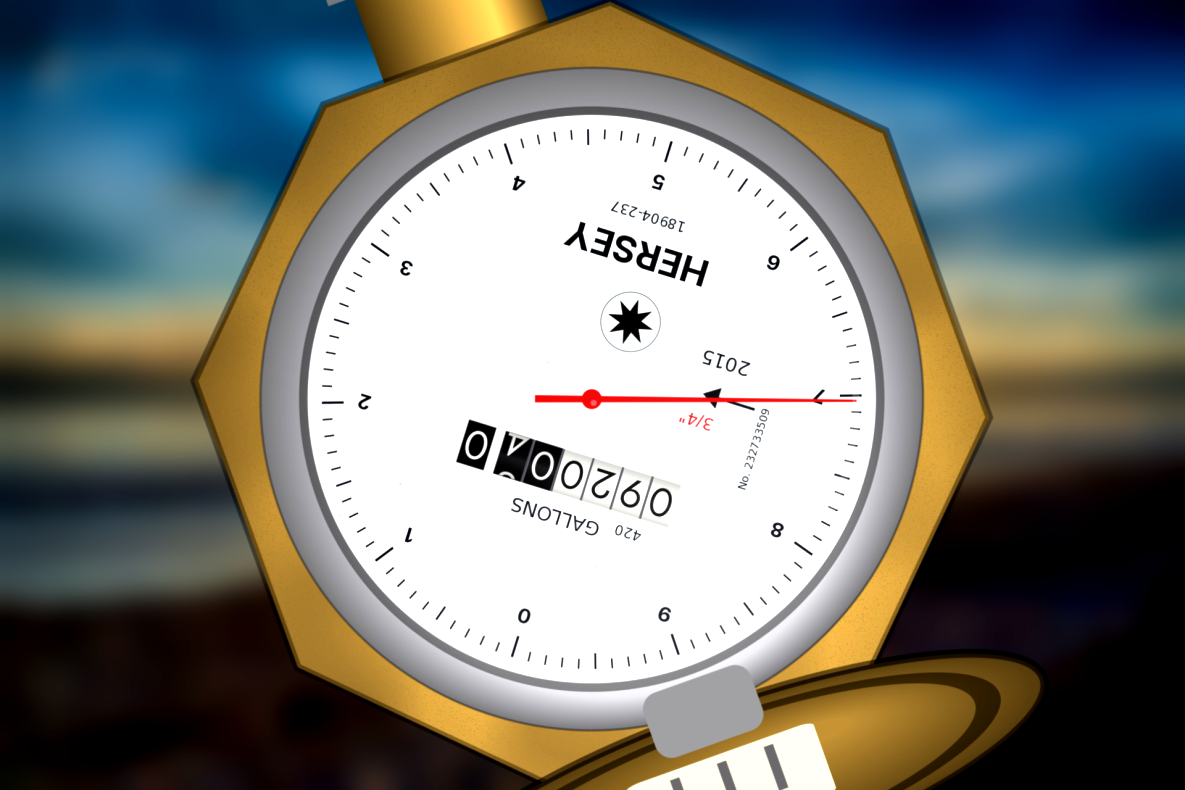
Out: 920037.0
